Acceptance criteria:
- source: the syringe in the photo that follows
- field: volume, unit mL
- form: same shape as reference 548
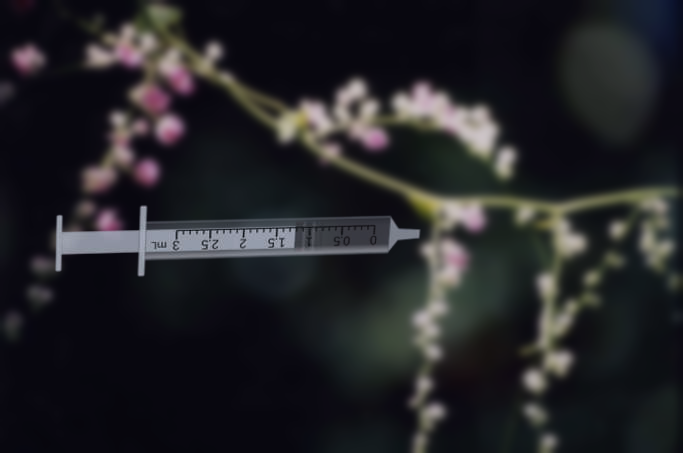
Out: 0.8
